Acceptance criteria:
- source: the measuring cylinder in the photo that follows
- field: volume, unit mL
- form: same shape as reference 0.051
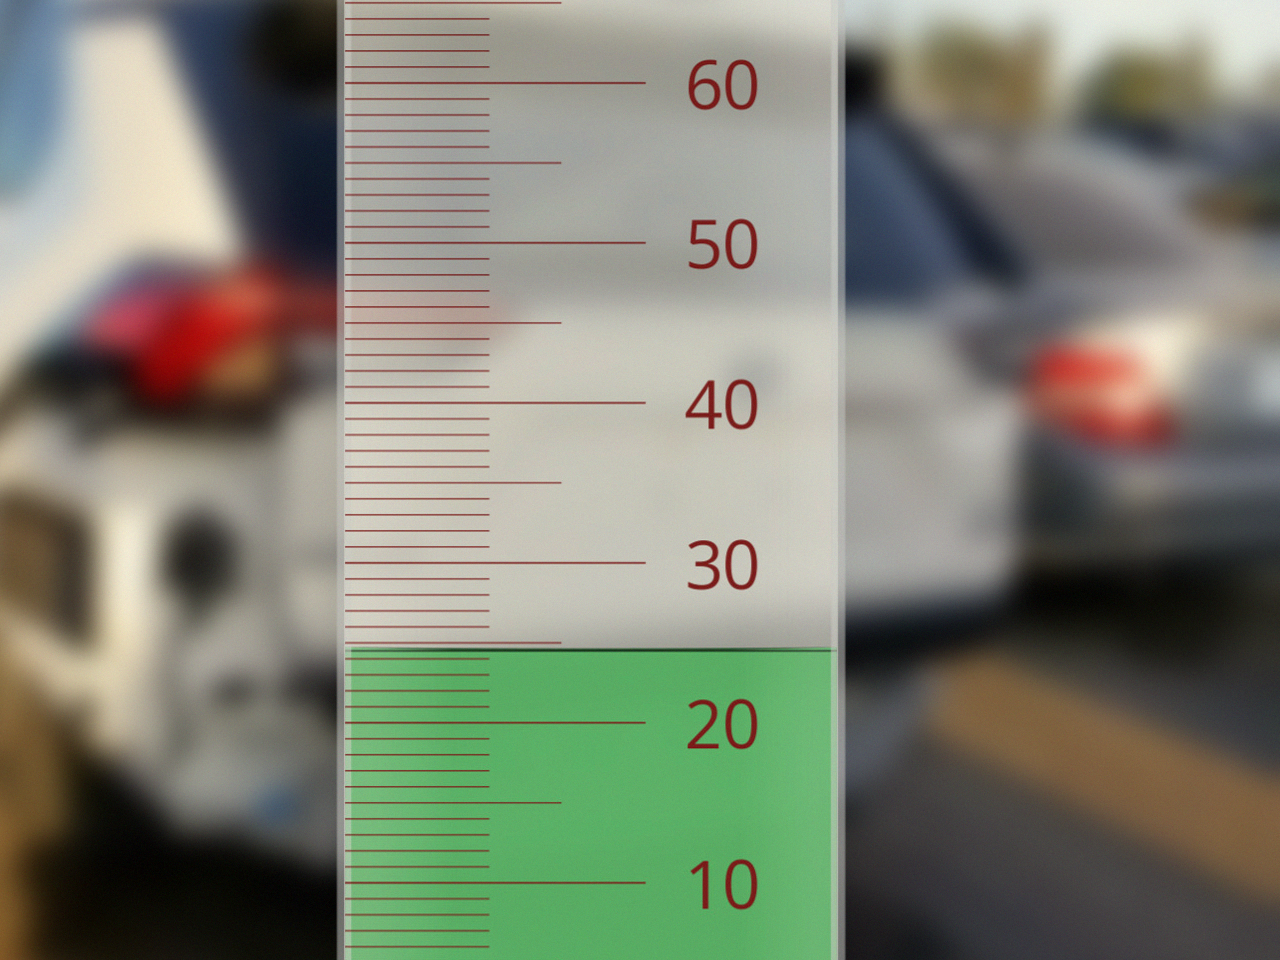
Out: 24.5
